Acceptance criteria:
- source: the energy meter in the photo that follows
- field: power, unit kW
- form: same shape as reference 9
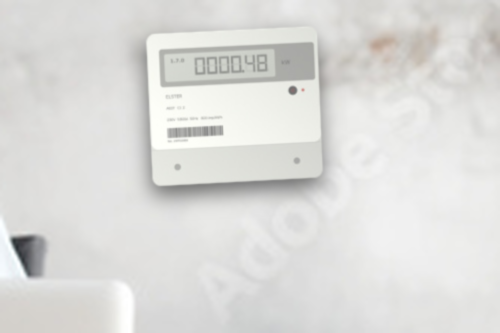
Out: 0.48
